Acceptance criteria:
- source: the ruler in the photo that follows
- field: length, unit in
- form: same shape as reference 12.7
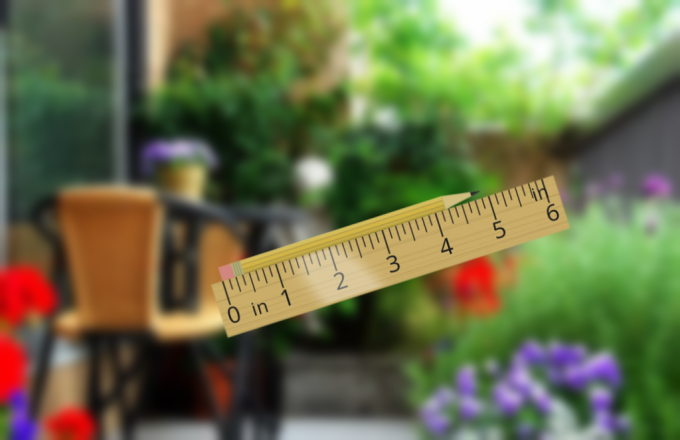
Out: 4.875
